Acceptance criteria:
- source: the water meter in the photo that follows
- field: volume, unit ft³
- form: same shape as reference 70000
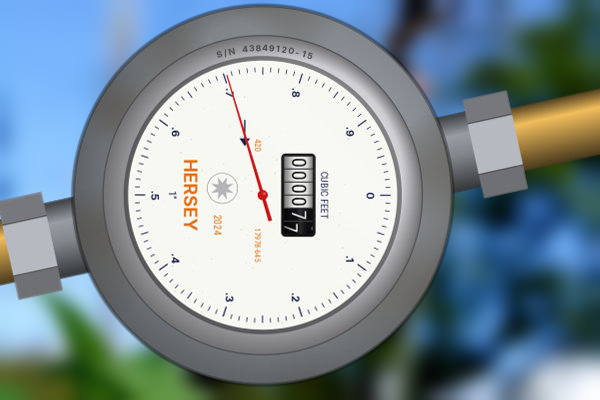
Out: 76.70
